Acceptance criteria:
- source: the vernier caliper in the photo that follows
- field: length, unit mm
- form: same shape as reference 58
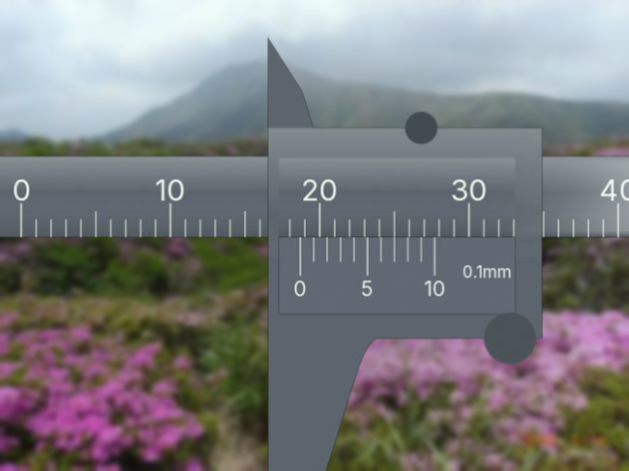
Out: 18.7
